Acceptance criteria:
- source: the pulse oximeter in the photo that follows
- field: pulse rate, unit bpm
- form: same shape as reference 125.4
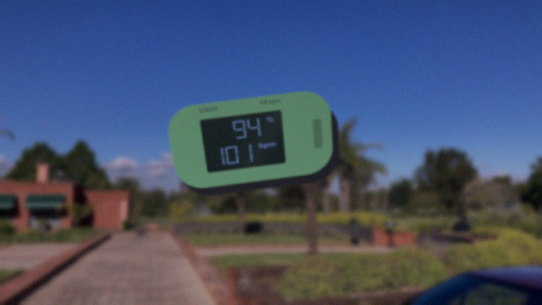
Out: 101
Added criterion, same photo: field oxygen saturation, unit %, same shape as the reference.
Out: 94
